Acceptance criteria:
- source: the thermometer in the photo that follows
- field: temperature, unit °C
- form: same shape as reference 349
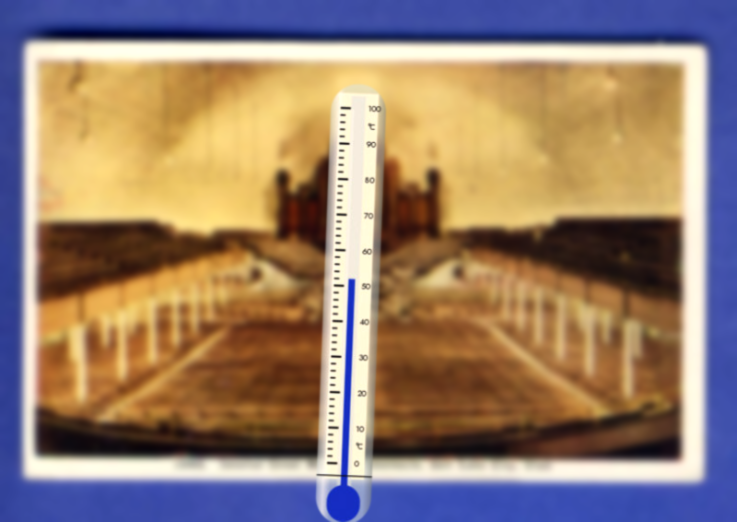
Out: 52
